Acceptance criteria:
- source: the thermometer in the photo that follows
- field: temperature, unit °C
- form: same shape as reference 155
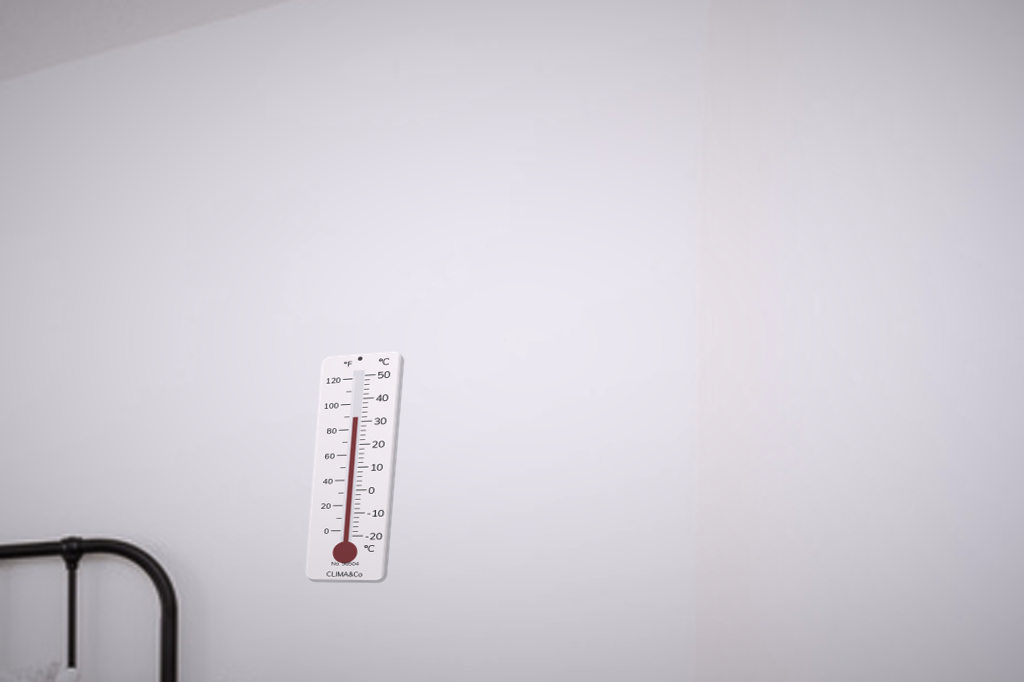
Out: 32
